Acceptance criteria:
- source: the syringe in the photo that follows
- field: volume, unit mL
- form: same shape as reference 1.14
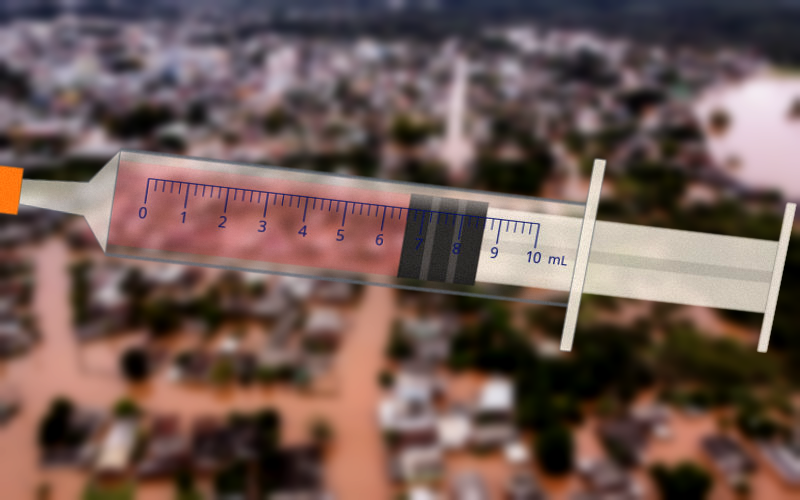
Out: 6.6
